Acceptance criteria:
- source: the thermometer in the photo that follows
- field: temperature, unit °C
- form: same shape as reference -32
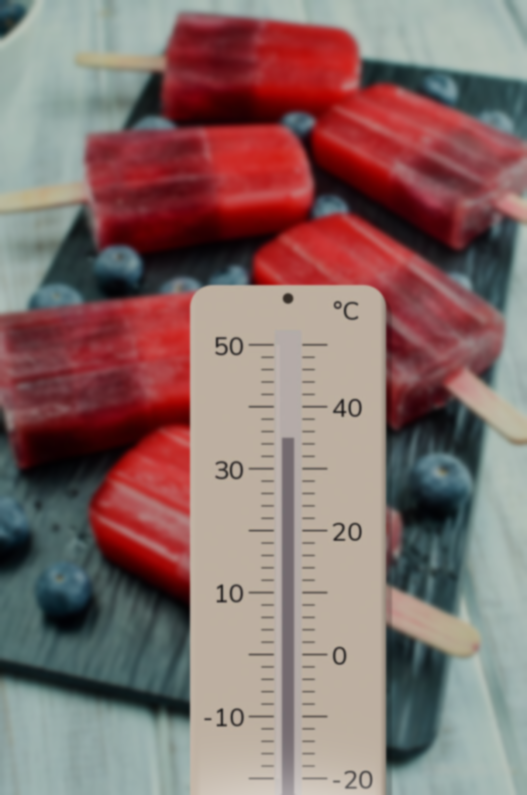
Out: 35
